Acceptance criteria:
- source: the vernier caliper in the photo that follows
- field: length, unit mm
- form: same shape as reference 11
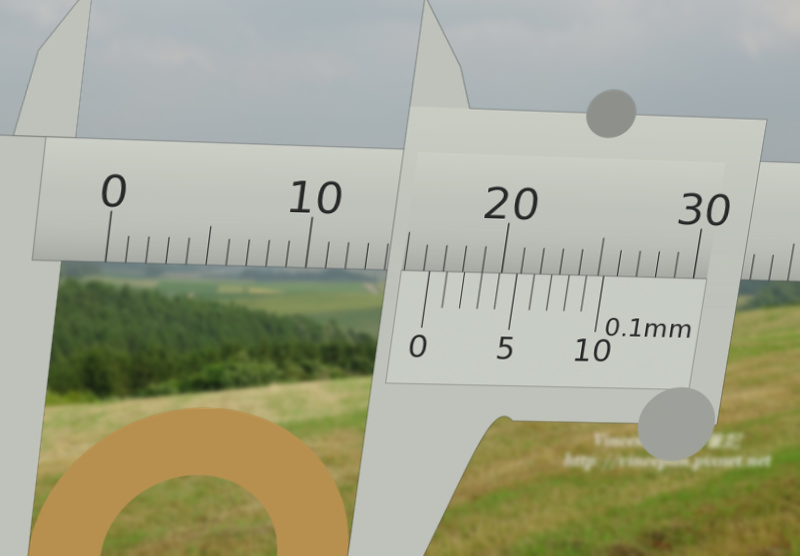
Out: 16.3
